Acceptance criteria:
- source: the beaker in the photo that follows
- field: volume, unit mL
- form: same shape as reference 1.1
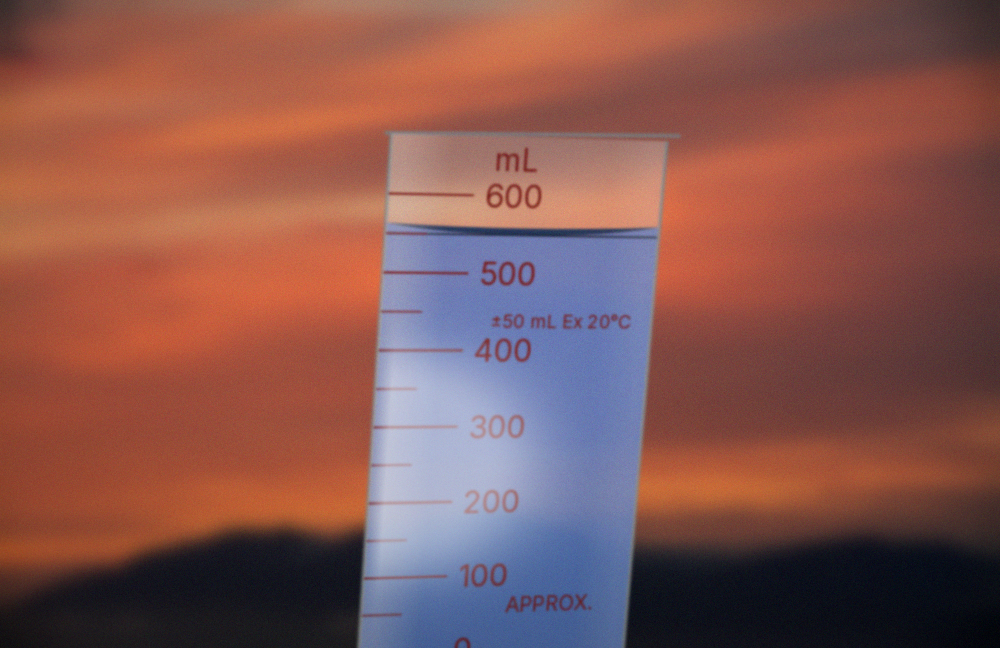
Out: 550
